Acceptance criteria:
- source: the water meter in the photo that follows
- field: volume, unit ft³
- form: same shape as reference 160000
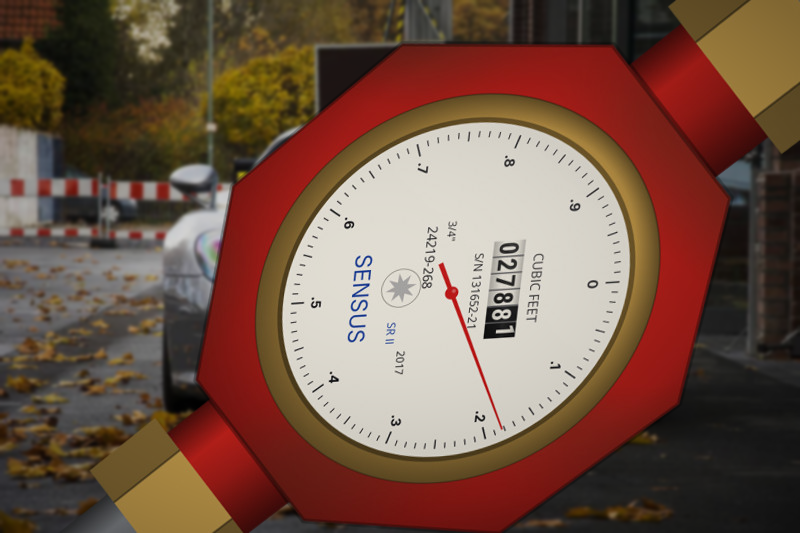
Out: 27881.18
